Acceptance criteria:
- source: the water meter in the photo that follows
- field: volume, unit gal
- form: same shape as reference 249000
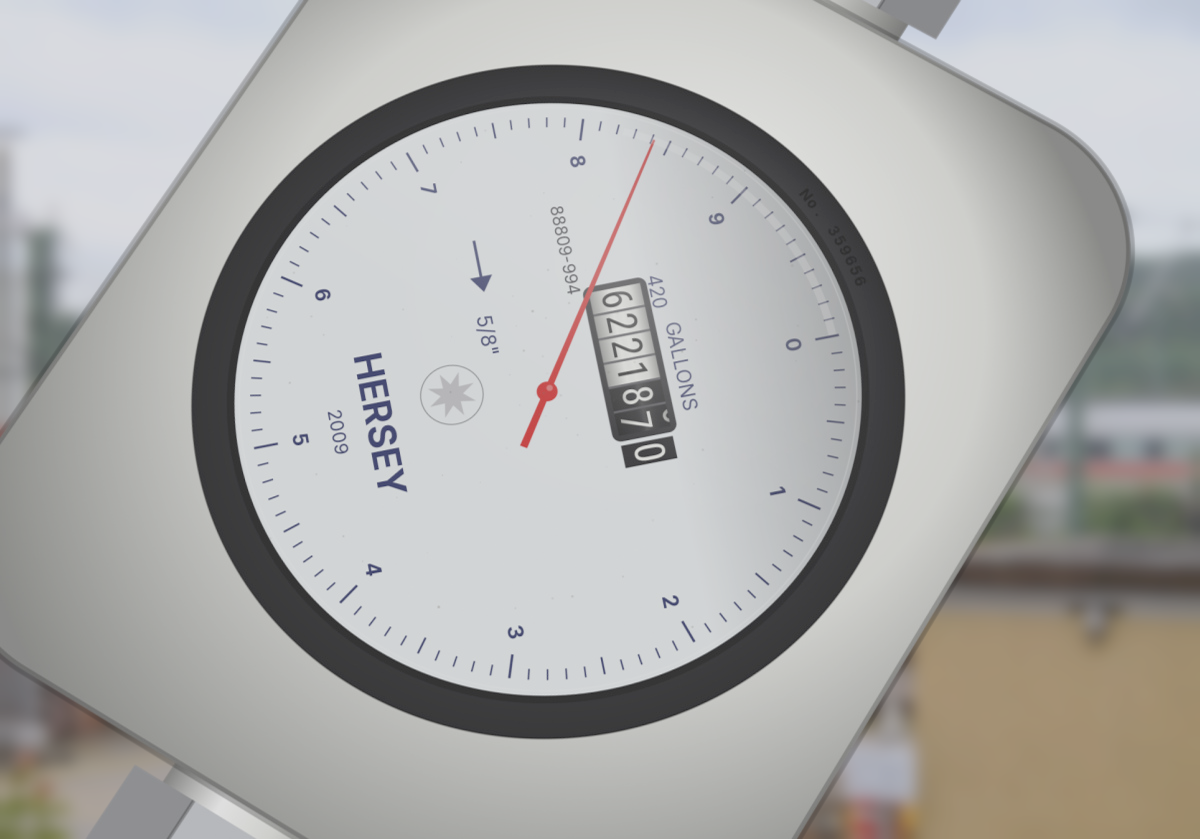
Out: 6221868.4
